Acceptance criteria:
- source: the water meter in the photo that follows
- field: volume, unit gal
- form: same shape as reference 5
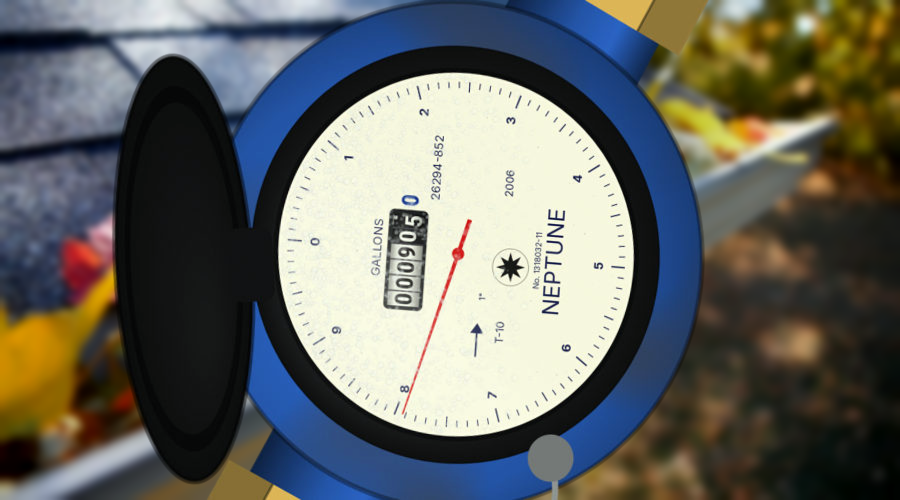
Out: 9047.9
